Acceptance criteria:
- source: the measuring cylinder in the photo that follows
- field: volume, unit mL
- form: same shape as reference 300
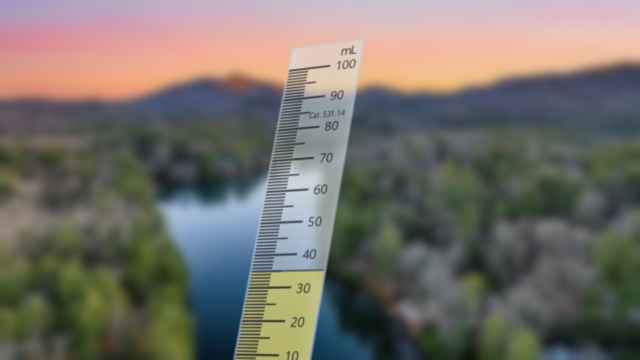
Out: 35
